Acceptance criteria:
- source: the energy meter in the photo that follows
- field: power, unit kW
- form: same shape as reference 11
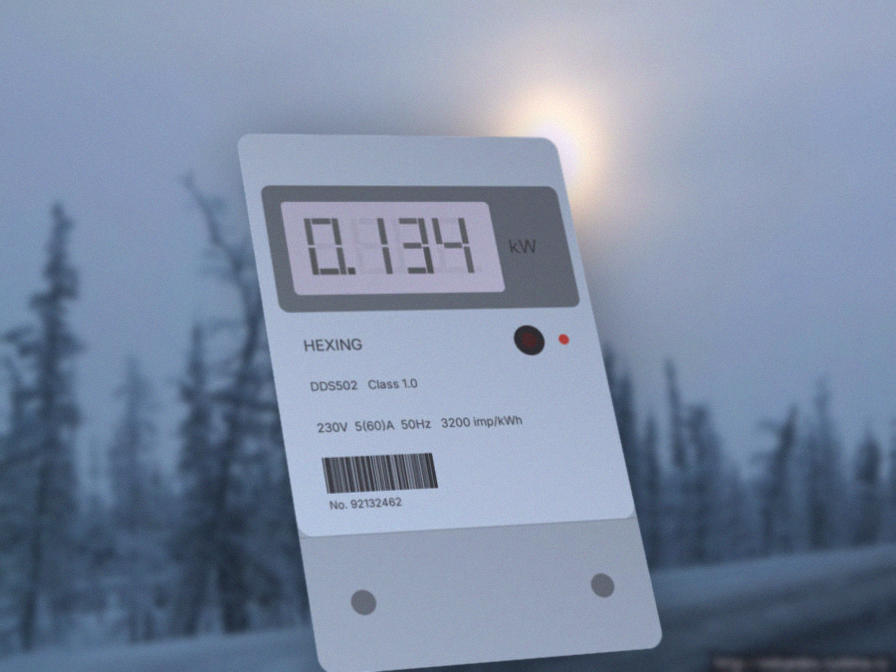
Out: 0.134
